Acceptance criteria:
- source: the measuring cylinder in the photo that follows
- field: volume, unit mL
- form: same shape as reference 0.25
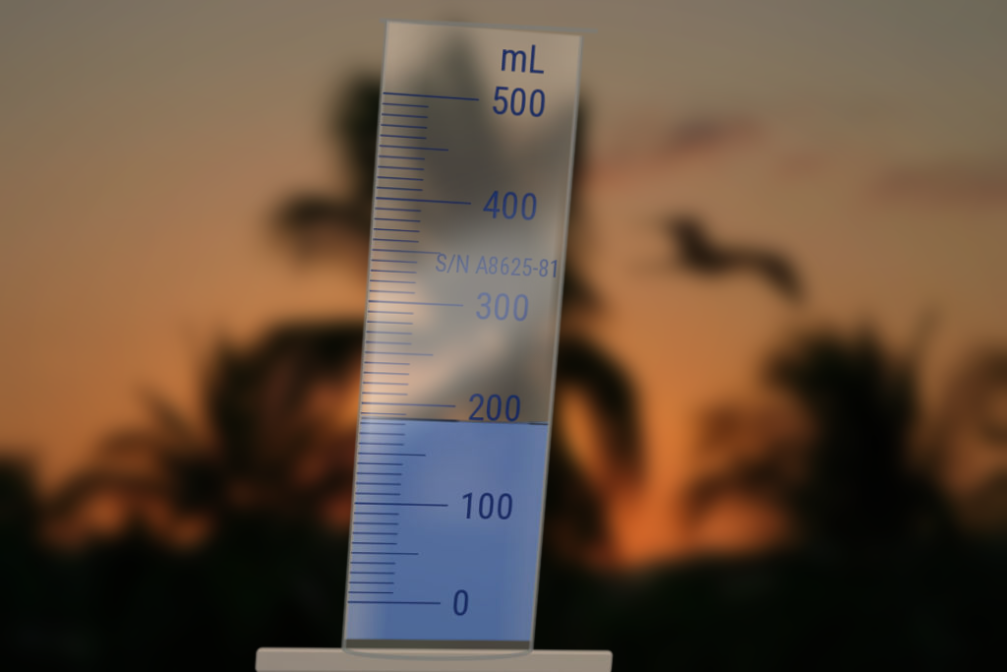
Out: 185
